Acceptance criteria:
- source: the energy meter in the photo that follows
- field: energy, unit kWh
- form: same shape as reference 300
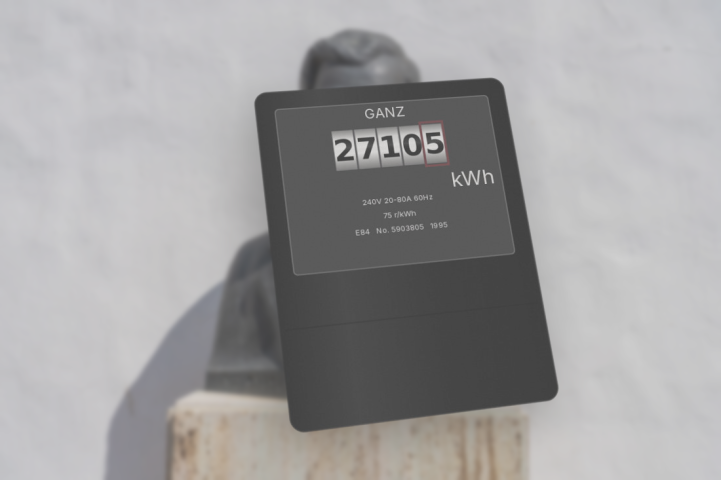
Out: 2710.5
